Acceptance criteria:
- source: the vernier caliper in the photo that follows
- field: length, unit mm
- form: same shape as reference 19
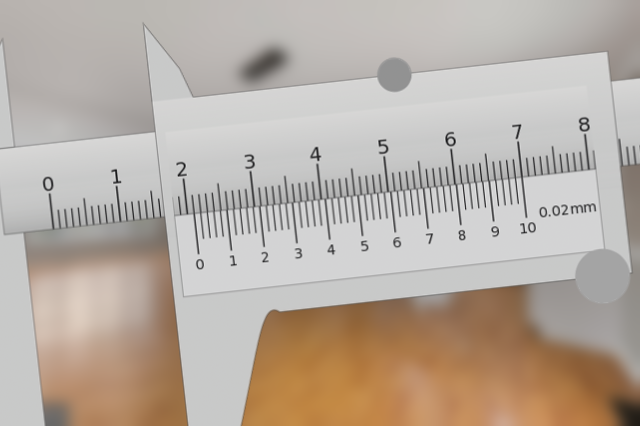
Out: 21.0
